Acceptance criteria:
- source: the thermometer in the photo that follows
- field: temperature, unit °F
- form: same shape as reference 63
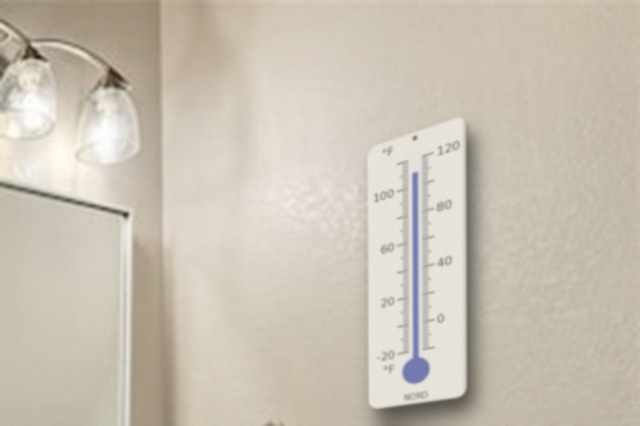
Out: 110
